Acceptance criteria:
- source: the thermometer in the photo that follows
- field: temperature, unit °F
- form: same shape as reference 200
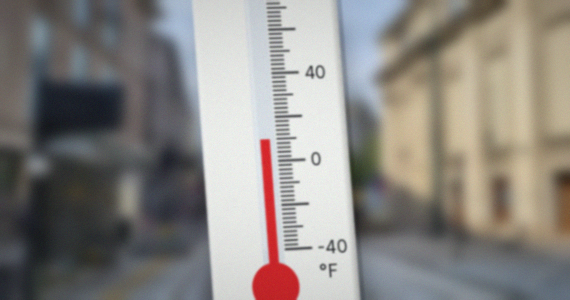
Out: 10
